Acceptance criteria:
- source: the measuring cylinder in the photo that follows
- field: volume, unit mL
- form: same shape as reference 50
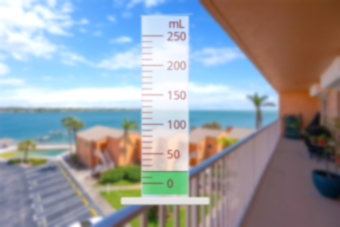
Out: 20
